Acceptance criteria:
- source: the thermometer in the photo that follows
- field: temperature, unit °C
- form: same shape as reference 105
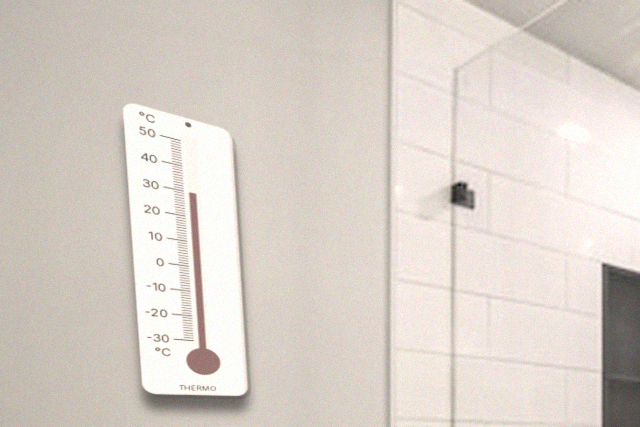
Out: 30
